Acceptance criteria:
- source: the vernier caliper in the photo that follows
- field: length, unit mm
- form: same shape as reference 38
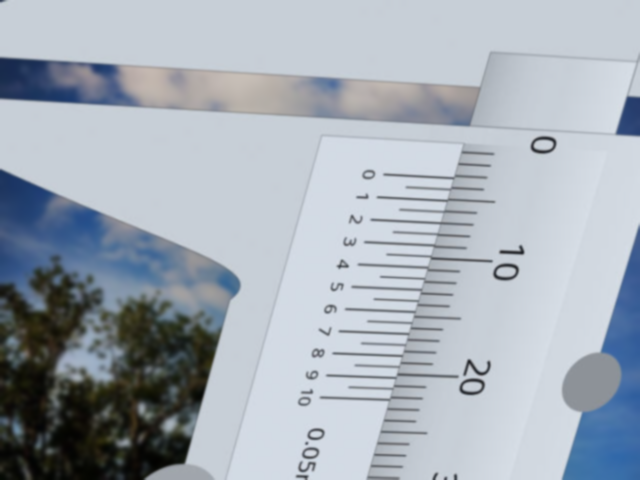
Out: 3.2
